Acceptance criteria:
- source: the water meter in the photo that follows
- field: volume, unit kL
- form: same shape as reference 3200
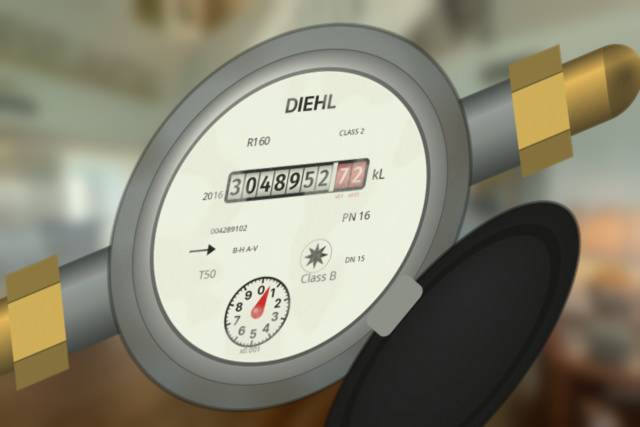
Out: 3048952.720
